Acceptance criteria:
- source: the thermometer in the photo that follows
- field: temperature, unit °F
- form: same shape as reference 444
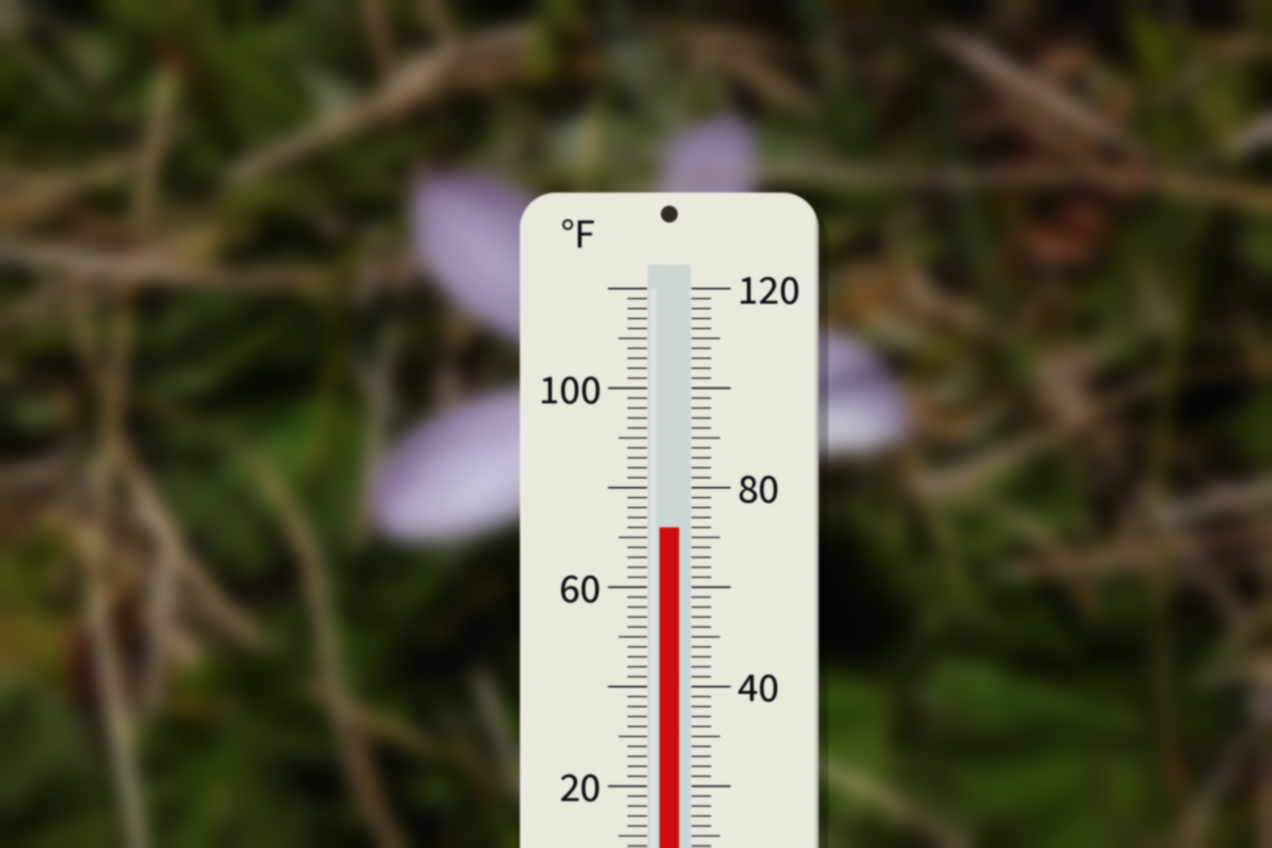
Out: 72
